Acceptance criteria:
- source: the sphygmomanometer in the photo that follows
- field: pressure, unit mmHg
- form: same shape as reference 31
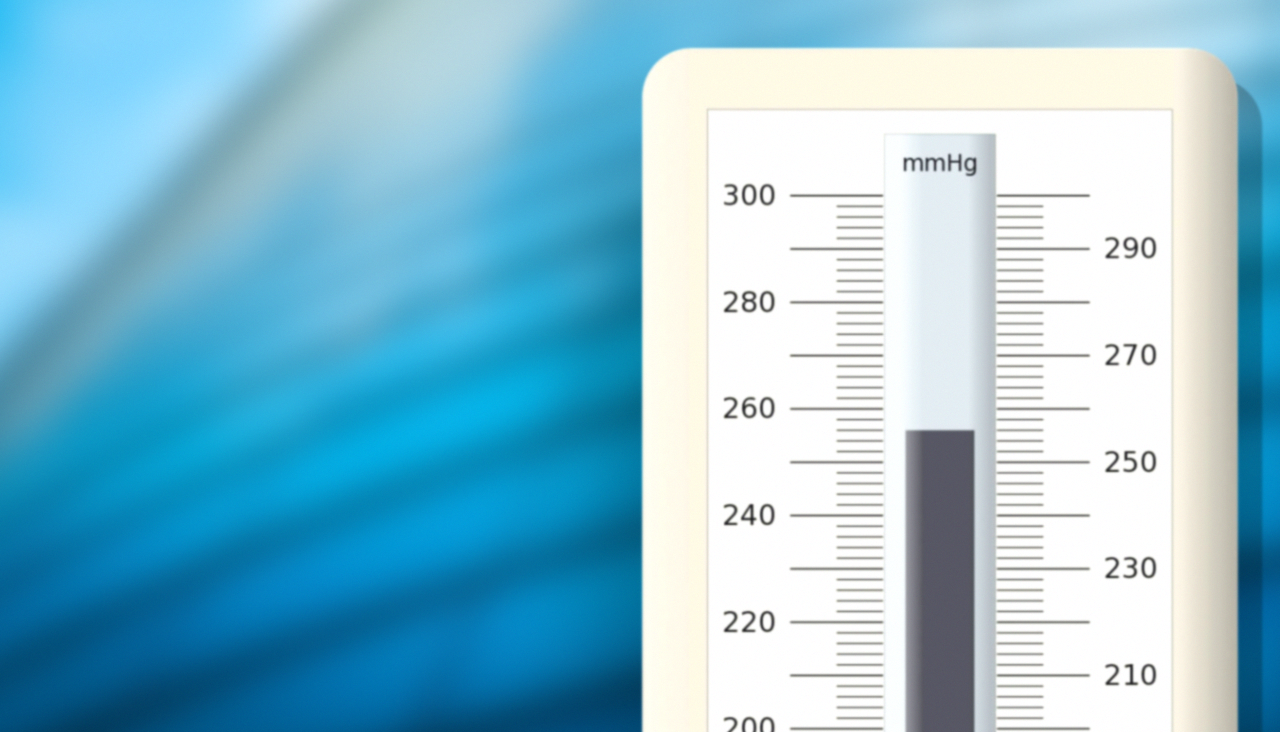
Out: 256
